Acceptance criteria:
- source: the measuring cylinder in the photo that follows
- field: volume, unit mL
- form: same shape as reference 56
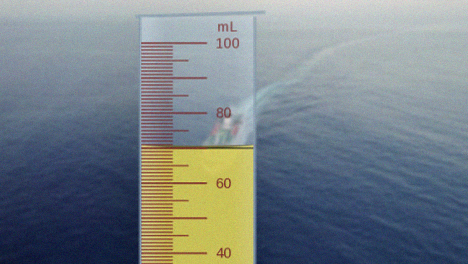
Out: 70
